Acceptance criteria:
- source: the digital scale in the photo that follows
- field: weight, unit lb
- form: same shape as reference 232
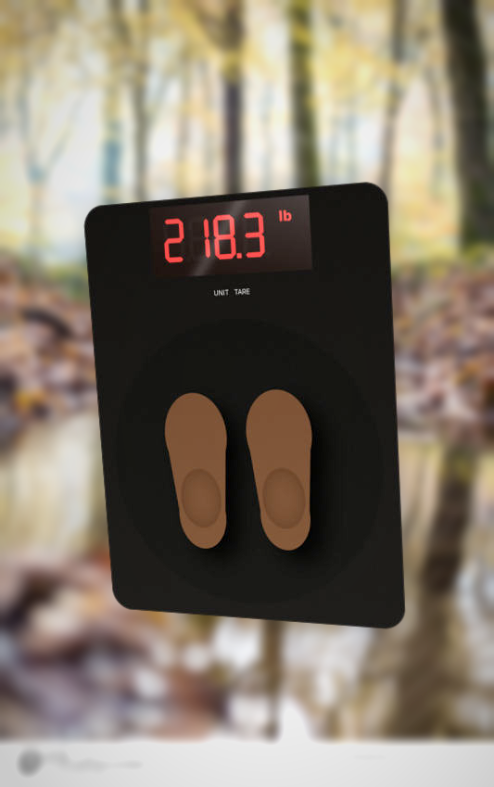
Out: 218.3
